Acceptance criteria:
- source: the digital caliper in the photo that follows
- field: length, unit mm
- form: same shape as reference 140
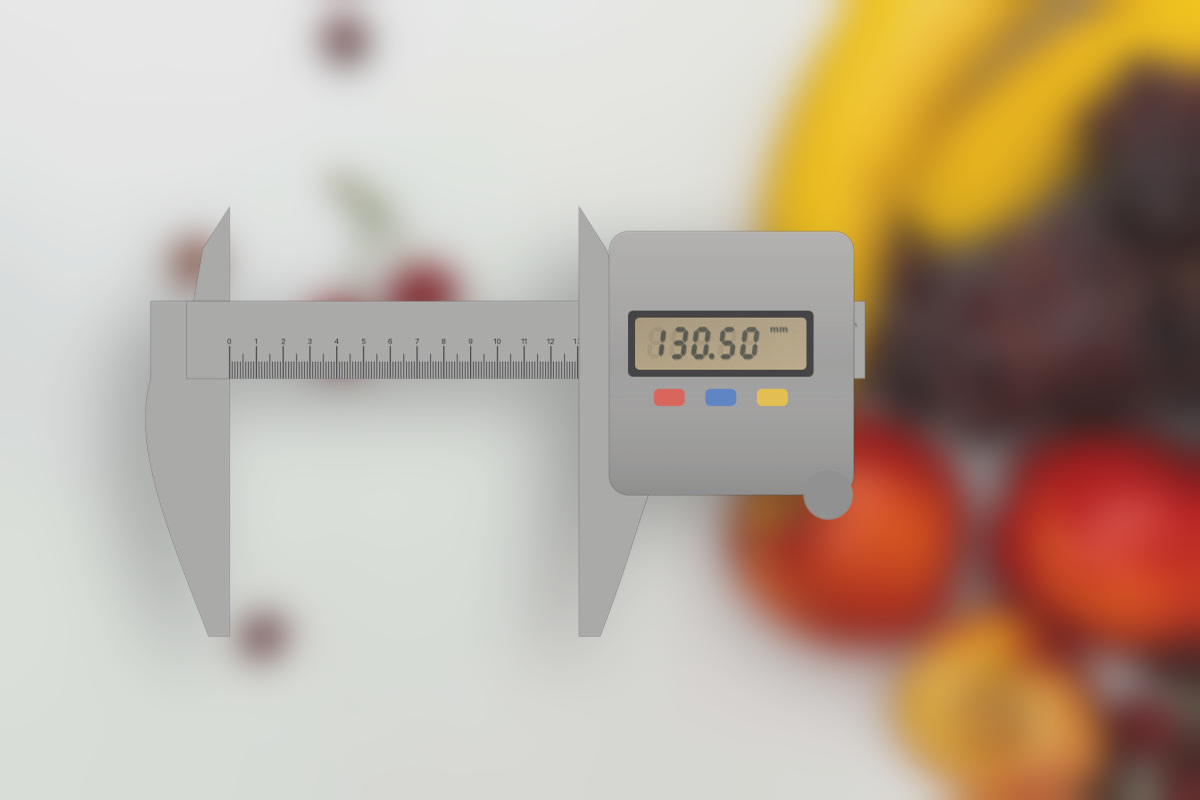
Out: 130.50
